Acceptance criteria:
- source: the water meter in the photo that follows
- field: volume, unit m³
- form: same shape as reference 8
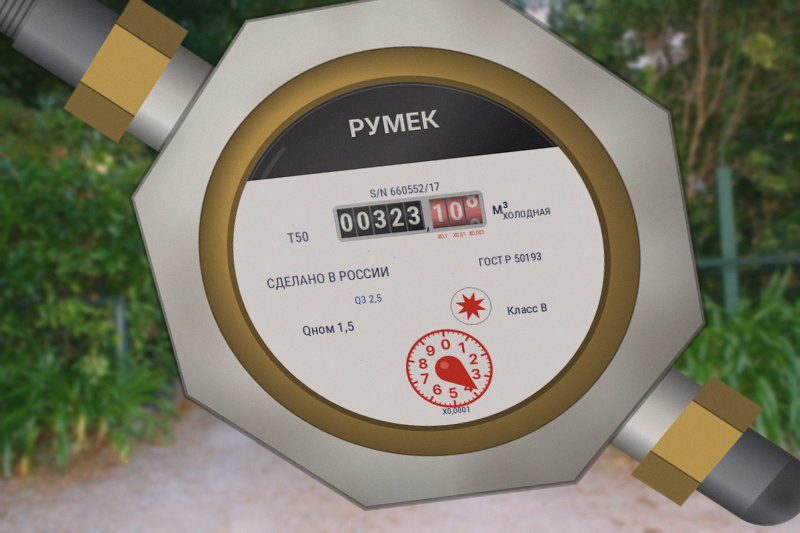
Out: 323.1083
